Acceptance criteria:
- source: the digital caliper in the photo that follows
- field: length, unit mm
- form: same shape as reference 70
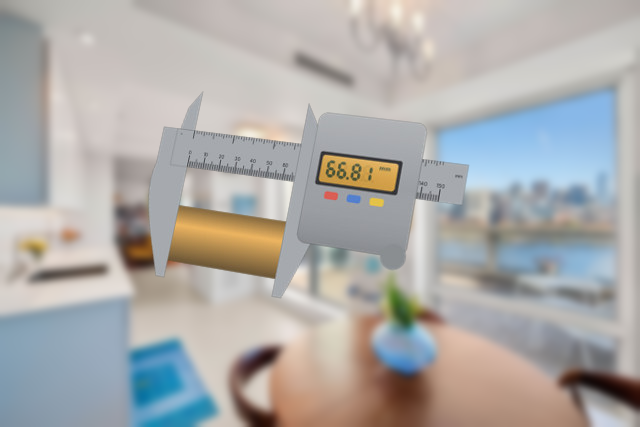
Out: 66.81
